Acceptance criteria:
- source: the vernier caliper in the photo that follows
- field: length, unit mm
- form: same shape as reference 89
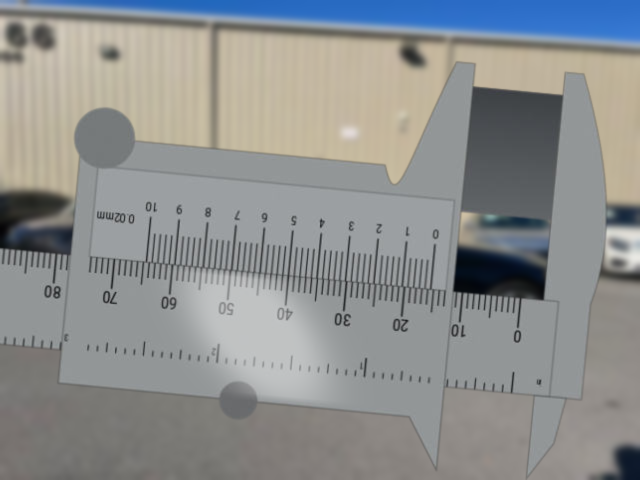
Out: 15.5
